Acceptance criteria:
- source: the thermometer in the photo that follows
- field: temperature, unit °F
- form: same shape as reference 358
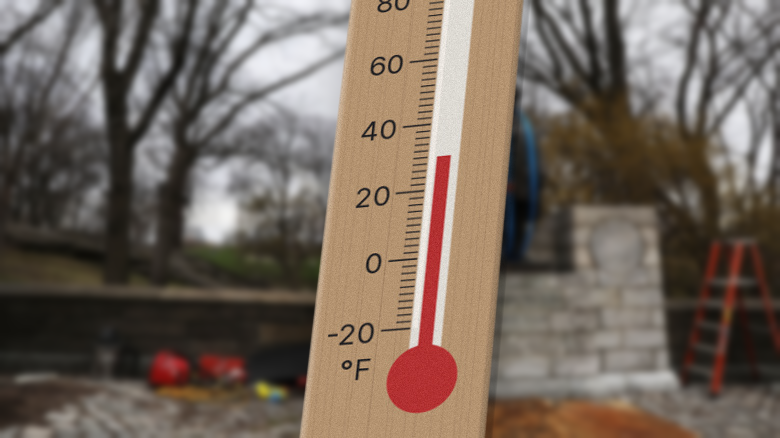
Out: 30
